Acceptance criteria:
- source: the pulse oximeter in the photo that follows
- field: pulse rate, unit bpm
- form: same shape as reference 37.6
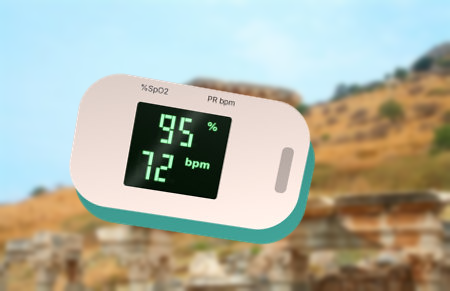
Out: 72
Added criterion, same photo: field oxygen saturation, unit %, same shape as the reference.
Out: 95
